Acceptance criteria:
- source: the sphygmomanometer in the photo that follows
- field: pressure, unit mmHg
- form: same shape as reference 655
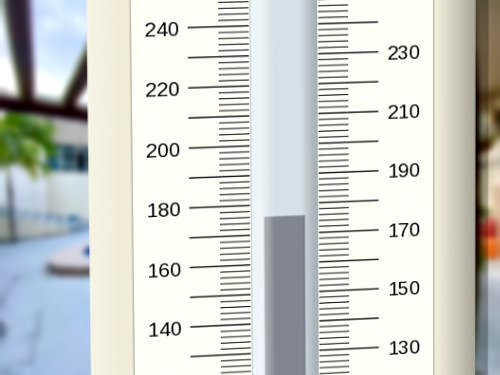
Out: 176
